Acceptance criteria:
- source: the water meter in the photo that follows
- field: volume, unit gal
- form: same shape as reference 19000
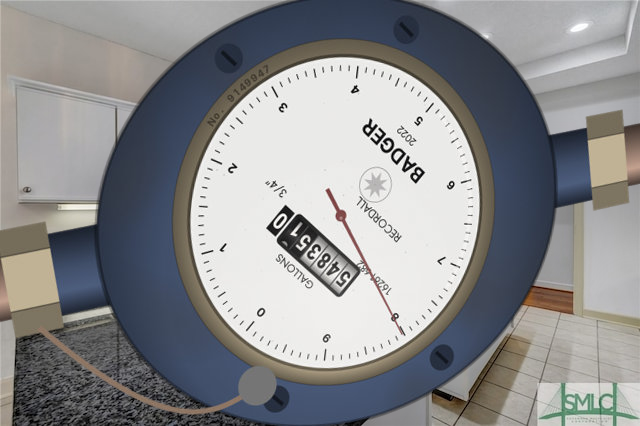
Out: 5483508.0
